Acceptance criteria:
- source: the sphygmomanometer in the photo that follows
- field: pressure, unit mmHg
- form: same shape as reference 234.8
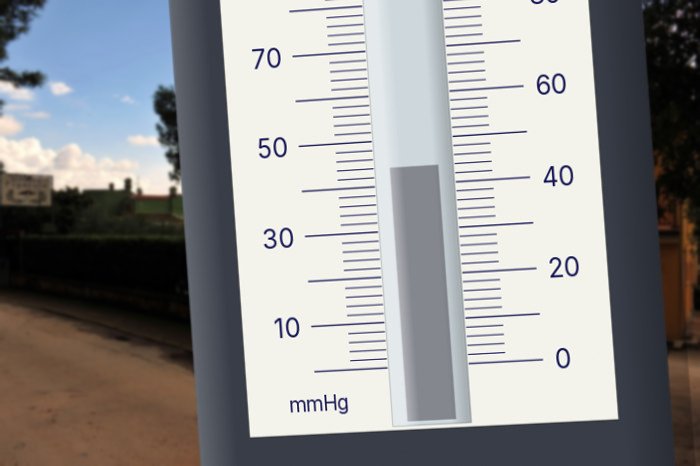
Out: 44
